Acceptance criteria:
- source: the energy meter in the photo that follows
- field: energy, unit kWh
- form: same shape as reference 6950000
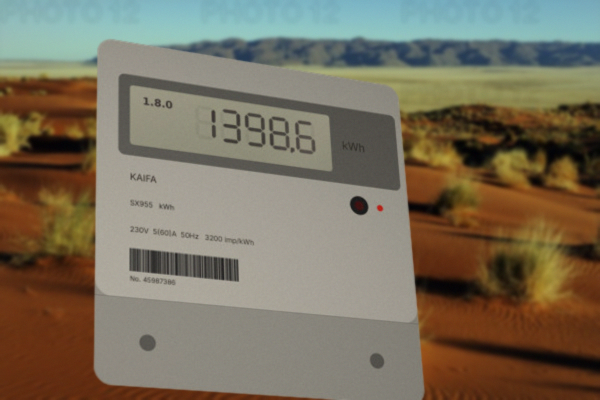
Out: 1398.6
